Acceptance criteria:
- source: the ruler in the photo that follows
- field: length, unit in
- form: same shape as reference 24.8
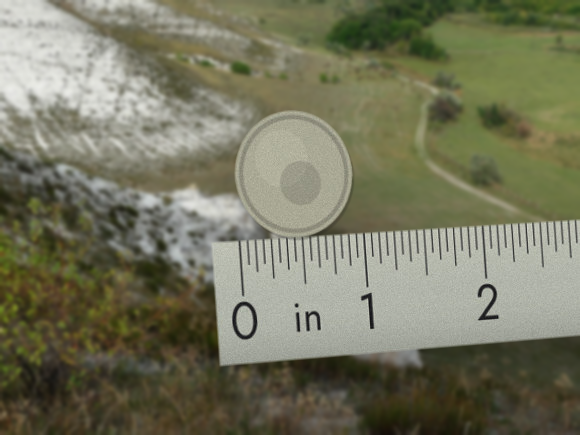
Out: 0.9375
